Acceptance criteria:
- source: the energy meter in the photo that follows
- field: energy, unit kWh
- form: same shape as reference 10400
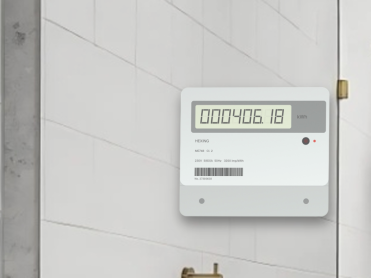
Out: 406.18
